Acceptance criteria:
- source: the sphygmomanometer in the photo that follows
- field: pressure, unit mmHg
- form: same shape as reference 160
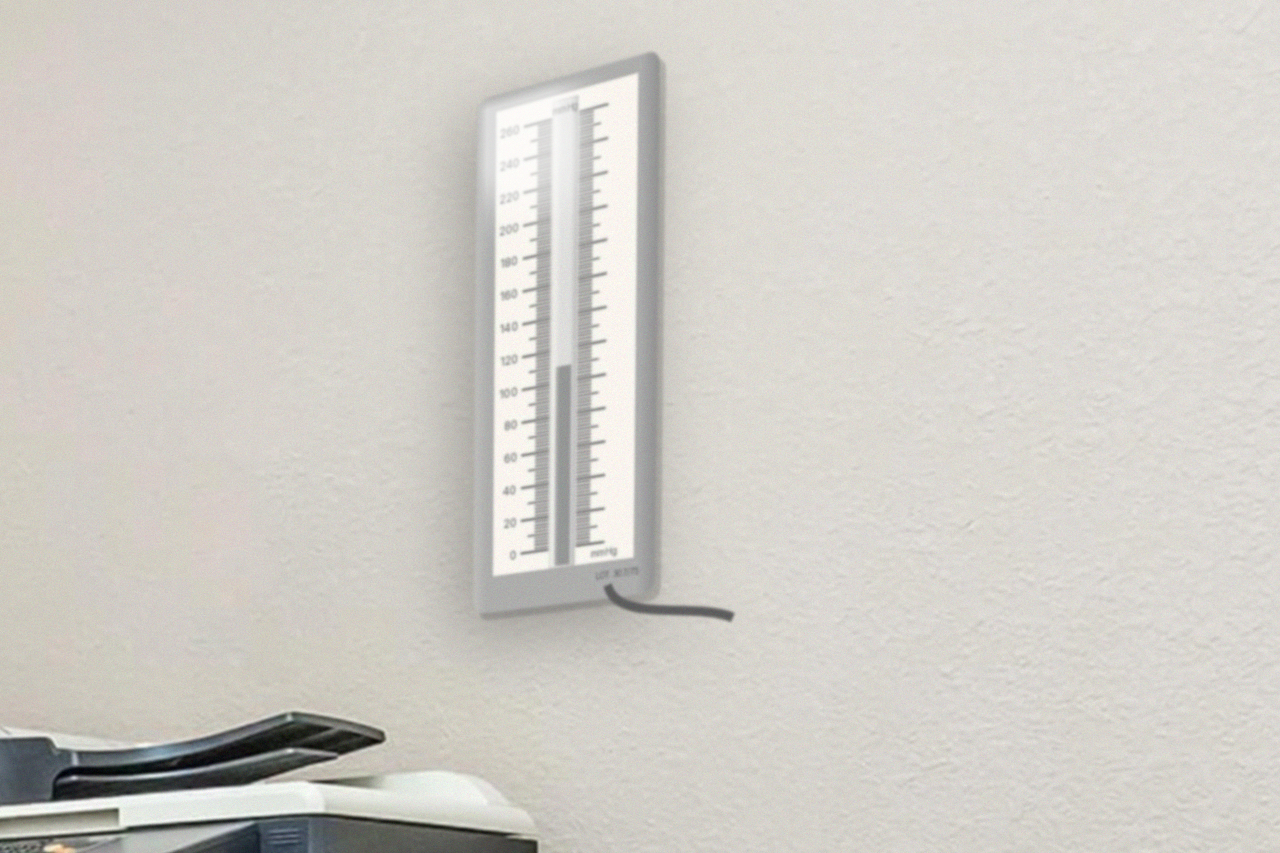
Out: 110
